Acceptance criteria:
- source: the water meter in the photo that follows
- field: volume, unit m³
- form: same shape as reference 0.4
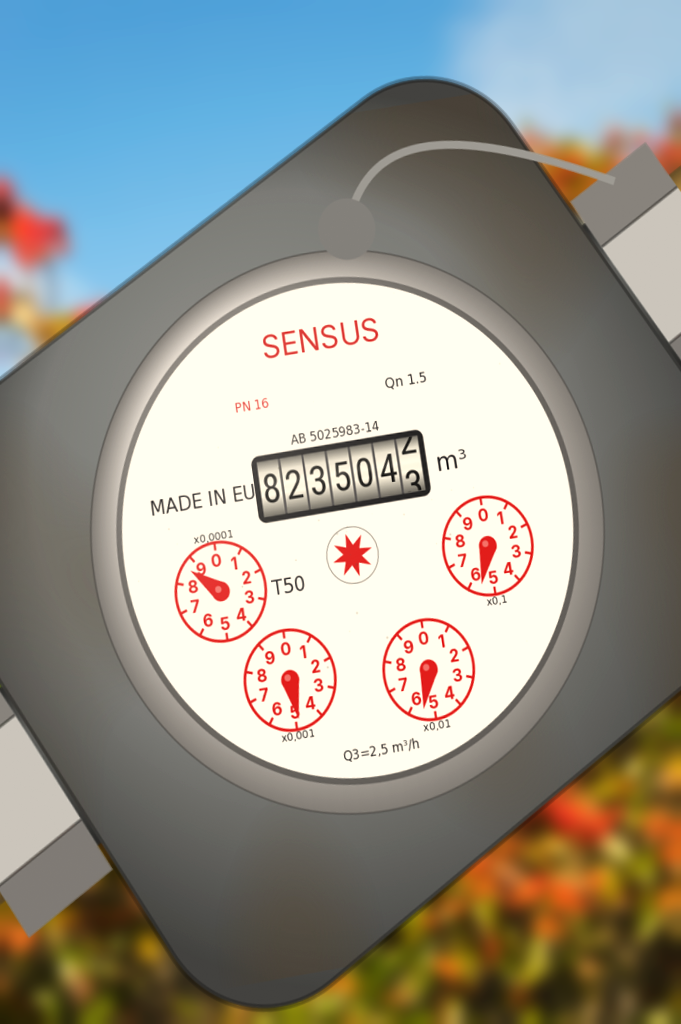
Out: 8235042.5548
